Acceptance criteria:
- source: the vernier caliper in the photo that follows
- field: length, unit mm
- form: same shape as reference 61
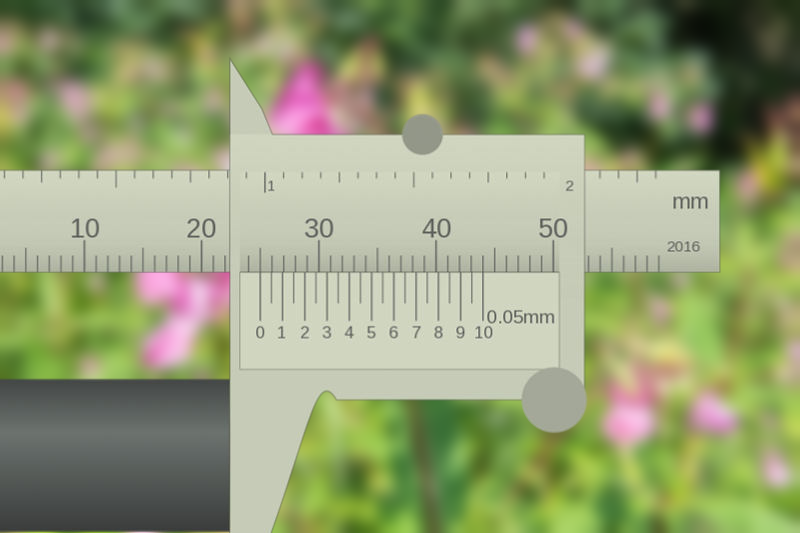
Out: 25.0
